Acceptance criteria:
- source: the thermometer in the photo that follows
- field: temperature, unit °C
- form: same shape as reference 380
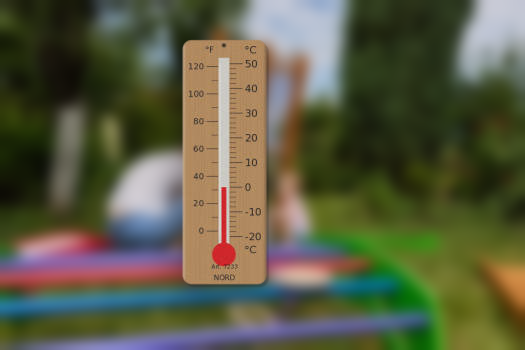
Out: 0
